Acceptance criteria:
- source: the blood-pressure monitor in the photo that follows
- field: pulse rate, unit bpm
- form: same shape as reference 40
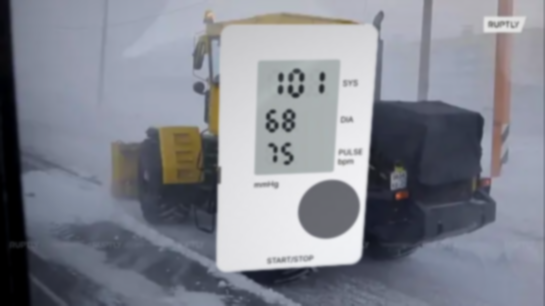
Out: 75
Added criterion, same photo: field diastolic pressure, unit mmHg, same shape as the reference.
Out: 68
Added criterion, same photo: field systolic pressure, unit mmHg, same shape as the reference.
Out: 101
